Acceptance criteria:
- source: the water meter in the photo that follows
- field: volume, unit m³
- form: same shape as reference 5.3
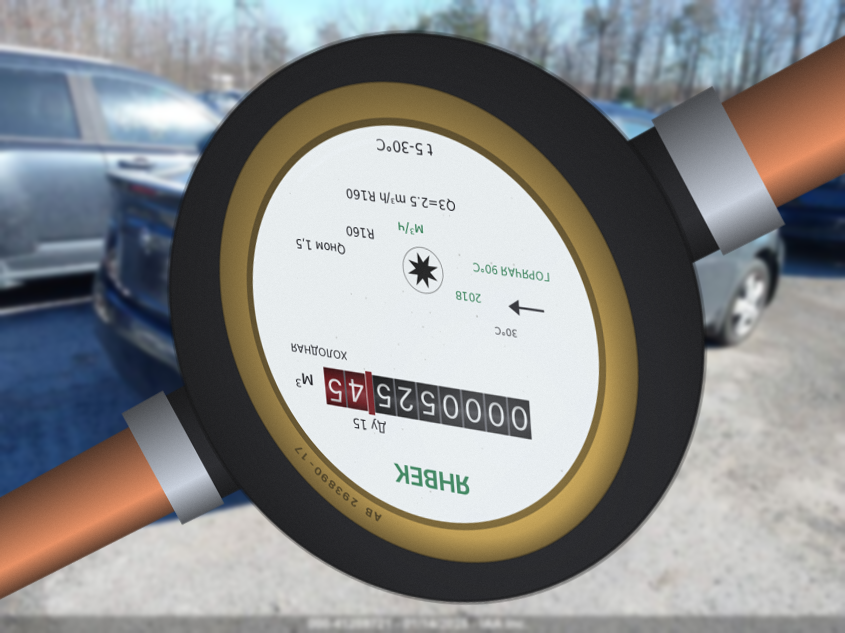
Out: 525.45
